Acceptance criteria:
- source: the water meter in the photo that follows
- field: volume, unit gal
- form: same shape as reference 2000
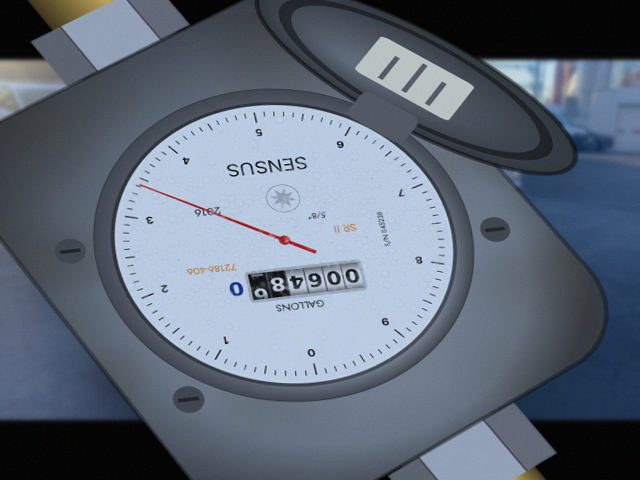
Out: 64863.4
